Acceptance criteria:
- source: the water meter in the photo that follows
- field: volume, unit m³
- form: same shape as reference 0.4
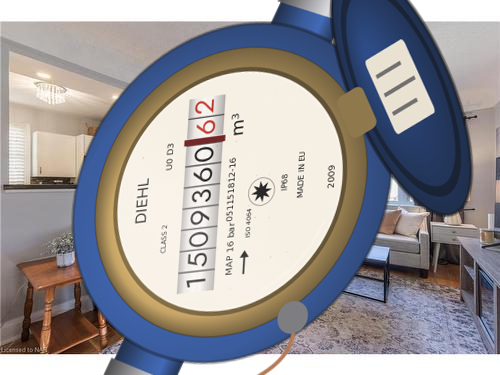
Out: 1509360.62
